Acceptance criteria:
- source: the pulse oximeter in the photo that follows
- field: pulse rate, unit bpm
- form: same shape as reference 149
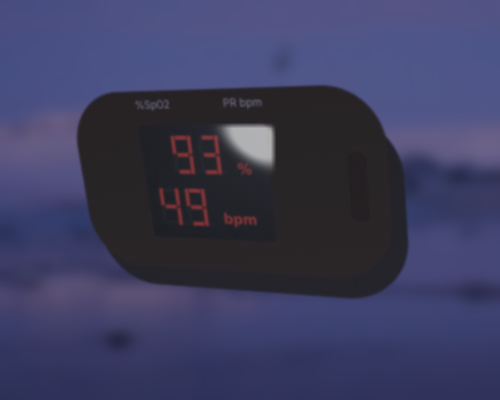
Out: 49
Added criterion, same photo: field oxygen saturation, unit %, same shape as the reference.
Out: 93
